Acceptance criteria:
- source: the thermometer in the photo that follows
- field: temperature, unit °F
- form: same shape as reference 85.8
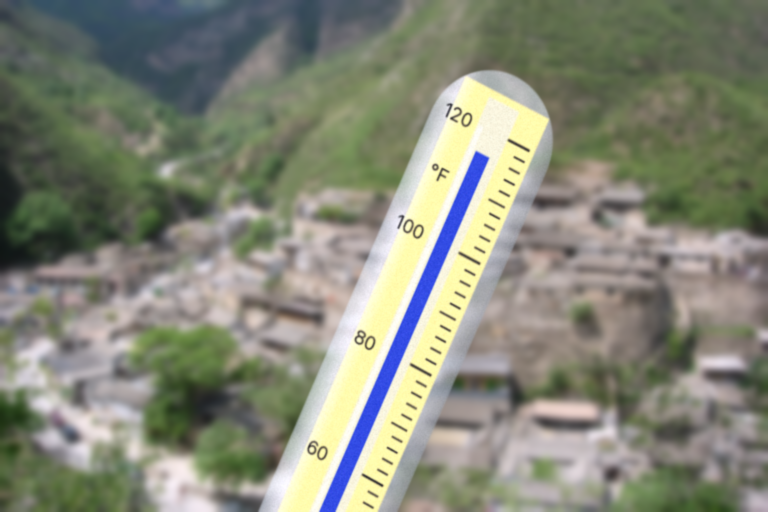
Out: 116
